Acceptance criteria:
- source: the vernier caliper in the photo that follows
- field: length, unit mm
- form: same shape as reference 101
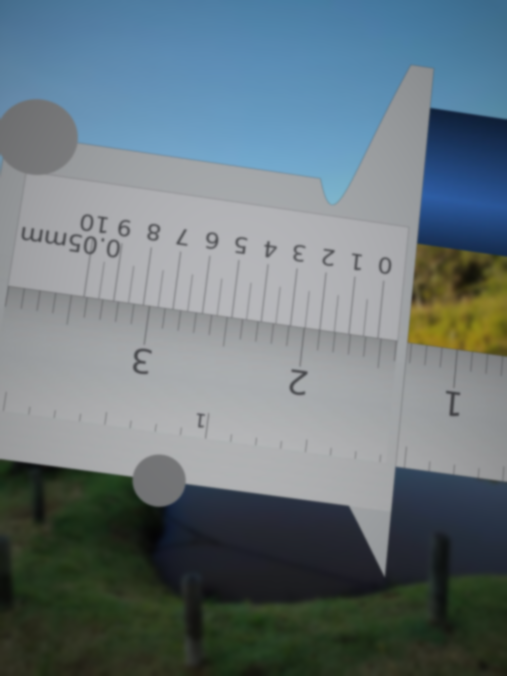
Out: 15.2
